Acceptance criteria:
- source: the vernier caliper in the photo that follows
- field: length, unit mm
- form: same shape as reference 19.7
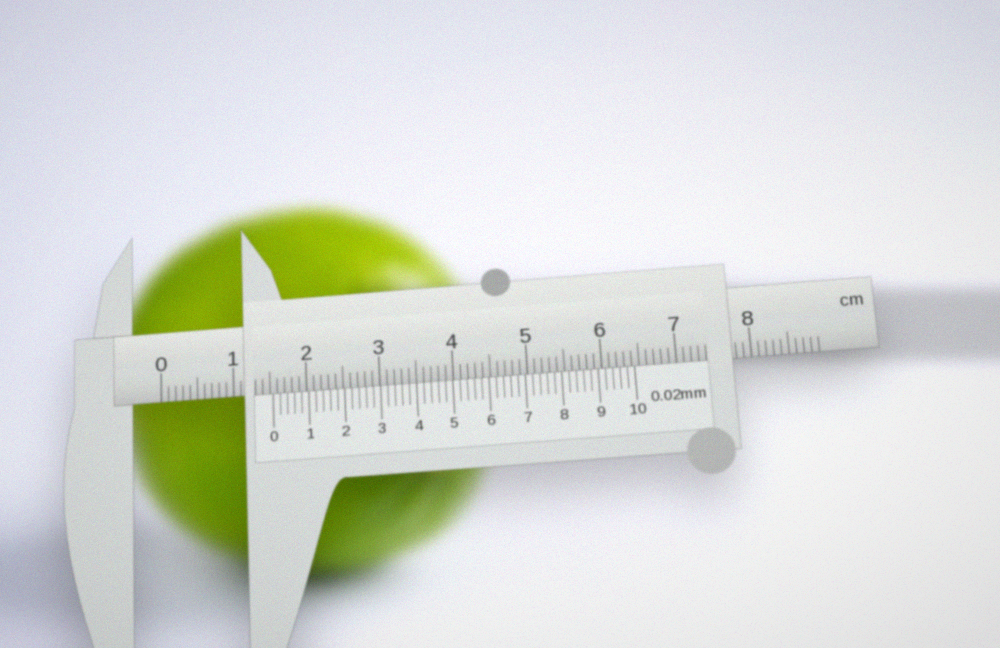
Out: 15.4
